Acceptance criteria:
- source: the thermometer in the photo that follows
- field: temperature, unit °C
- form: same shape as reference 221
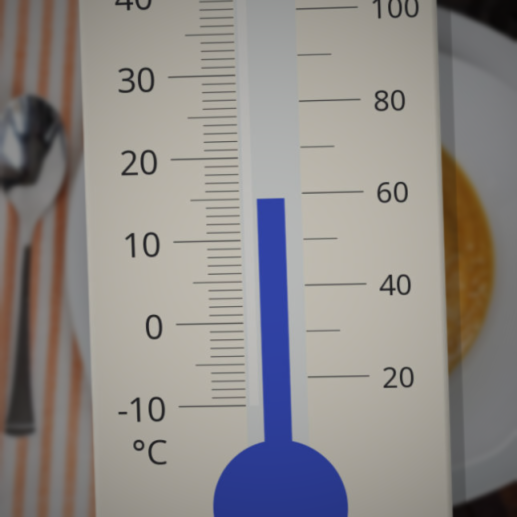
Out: 15
